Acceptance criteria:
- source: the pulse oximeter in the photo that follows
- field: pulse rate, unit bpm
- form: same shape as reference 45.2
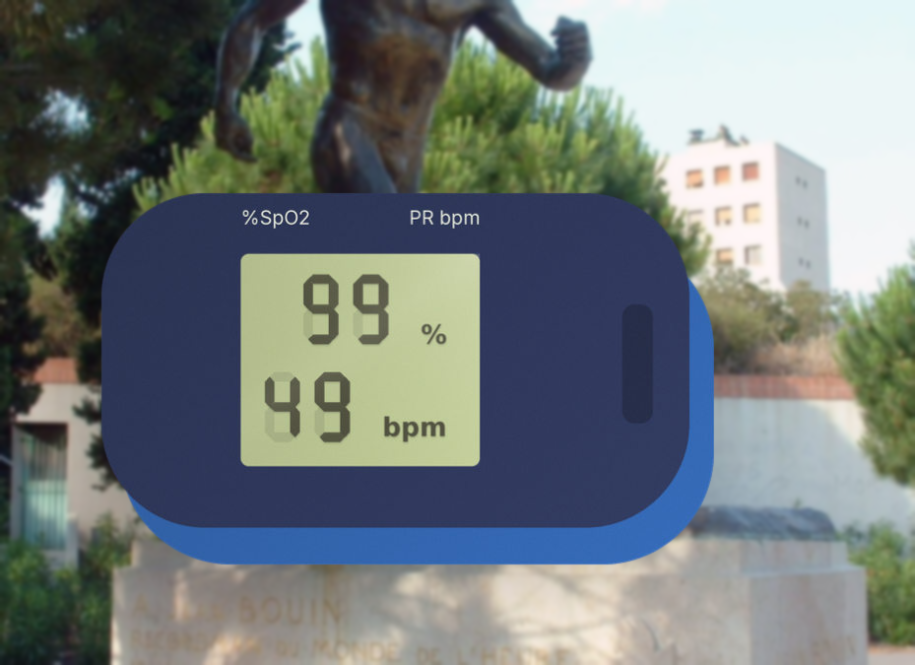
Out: 49
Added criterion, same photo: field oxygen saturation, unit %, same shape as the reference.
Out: 99
